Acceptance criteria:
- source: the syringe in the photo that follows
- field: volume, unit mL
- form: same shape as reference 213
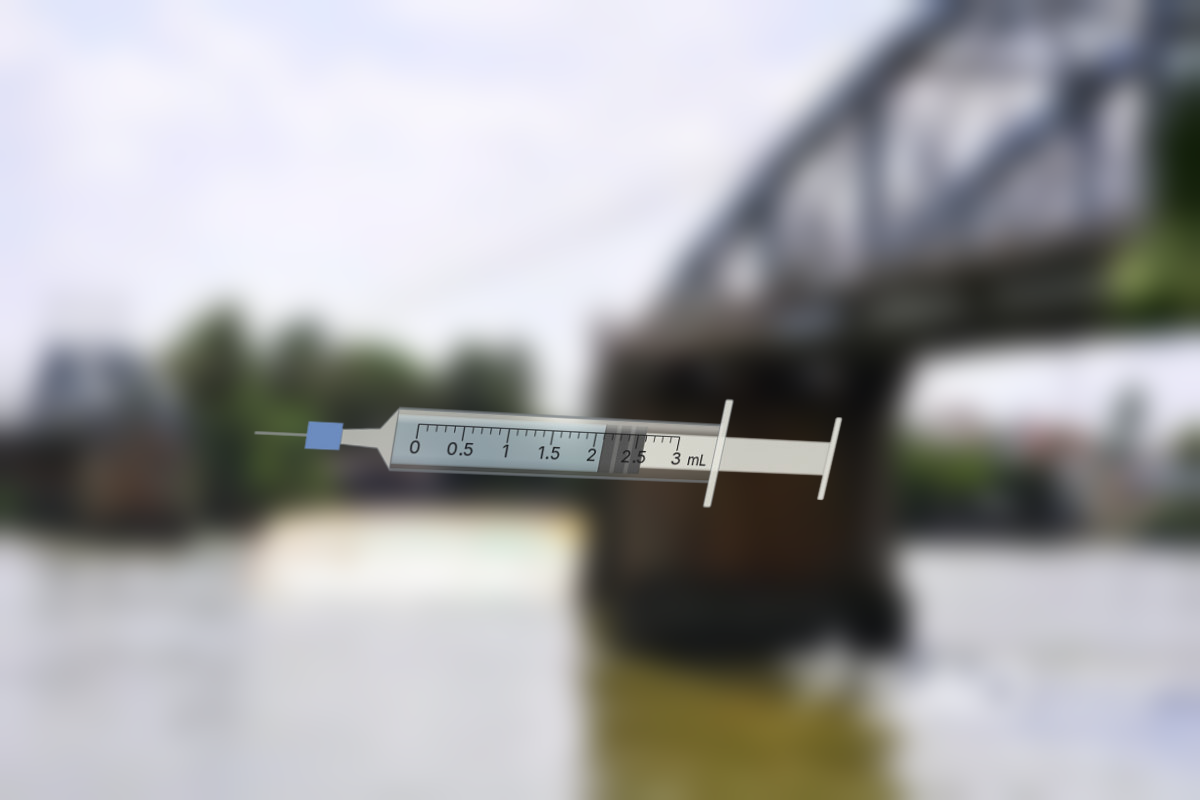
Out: 2.1
